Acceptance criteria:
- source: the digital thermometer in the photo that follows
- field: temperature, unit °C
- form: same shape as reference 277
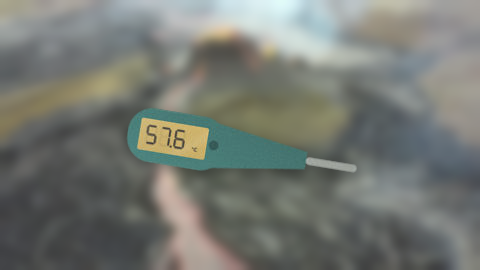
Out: 57.6
